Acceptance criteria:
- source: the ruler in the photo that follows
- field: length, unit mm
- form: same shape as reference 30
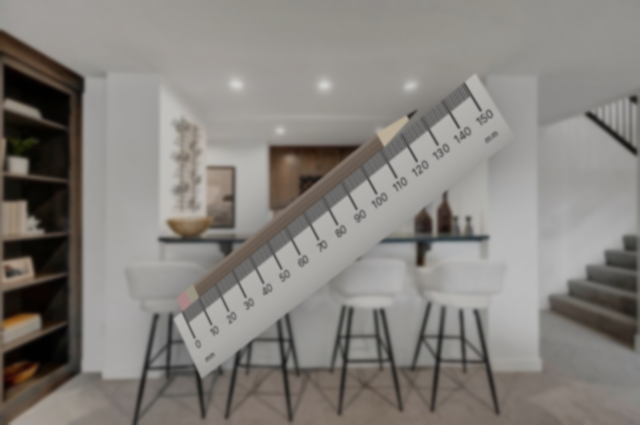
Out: 130
